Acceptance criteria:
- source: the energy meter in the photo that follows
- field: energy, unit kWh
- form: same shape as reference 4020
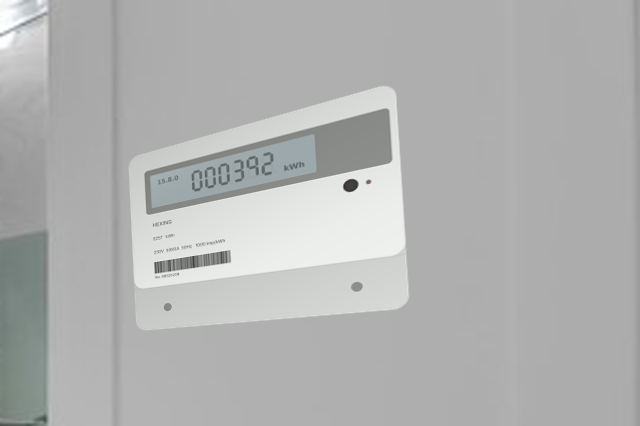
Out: 392
